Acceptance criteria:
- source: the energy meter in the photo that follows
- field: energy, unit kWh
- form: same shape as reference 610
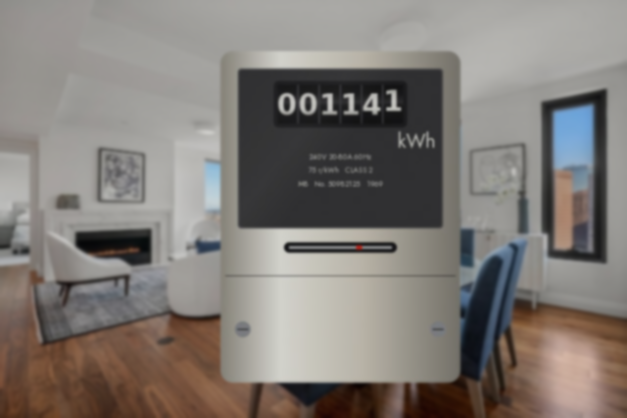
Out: 1141
